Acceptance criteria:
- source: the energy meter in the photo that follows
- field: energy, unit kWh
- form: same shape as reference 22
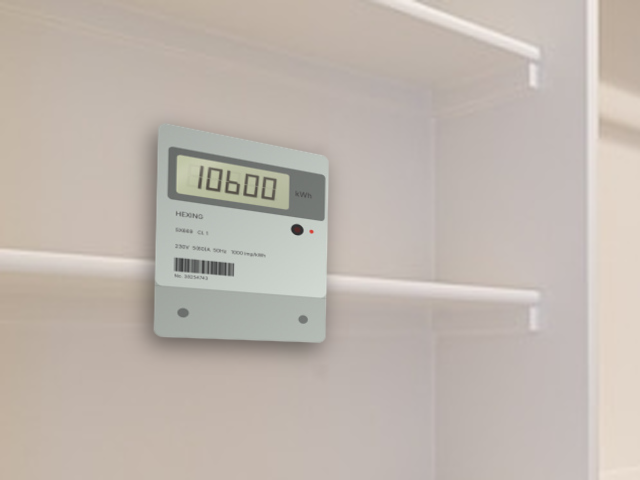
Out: 10600
